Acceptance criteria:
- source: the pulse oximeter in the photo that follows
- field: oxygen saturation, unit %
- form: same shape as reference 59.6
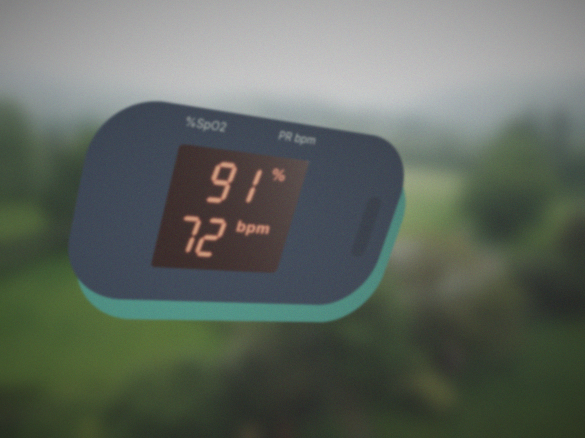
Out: 91
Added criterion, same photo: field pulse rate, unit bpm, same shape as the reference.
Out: 72
